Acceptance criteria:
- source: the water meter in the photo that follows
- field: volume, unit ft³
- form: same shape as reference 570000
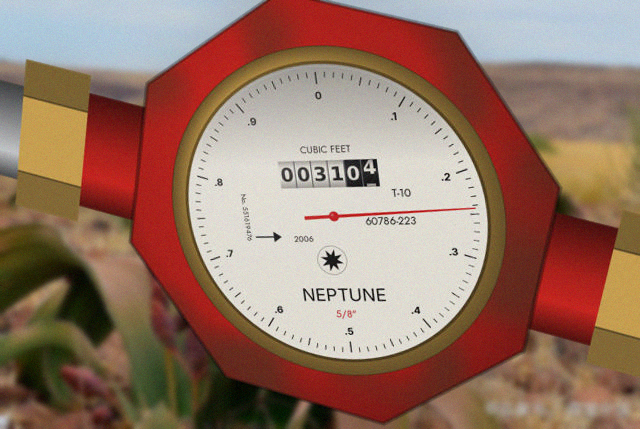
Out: 3104.24
